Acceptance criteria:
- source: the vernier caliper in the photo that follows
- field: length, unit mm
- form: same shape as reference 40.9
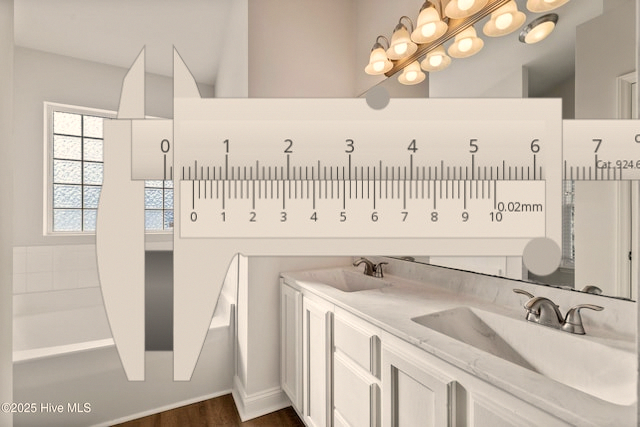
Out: 4.6
